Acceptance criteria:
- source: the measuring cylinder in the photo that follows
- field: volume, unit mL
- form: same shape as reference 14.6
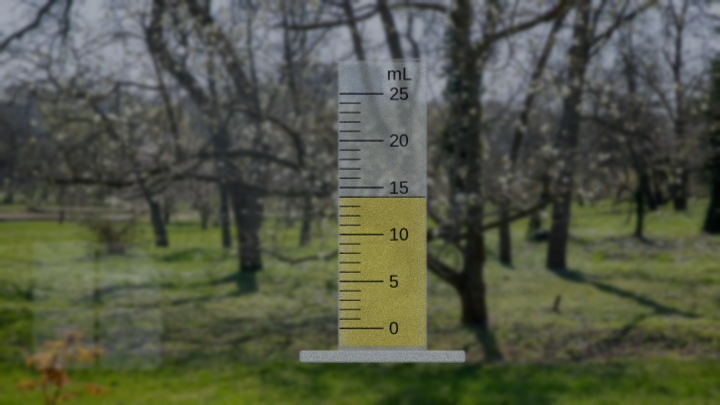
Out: 14
